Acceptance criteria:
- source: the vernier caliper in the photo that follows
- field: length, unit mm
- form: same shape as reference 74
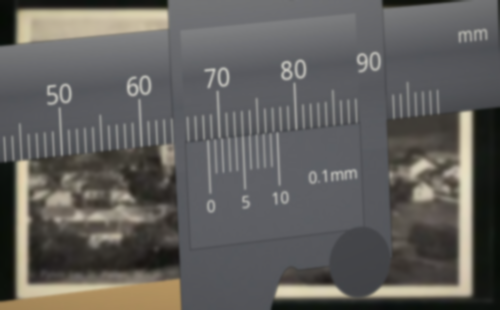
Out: 68.5
